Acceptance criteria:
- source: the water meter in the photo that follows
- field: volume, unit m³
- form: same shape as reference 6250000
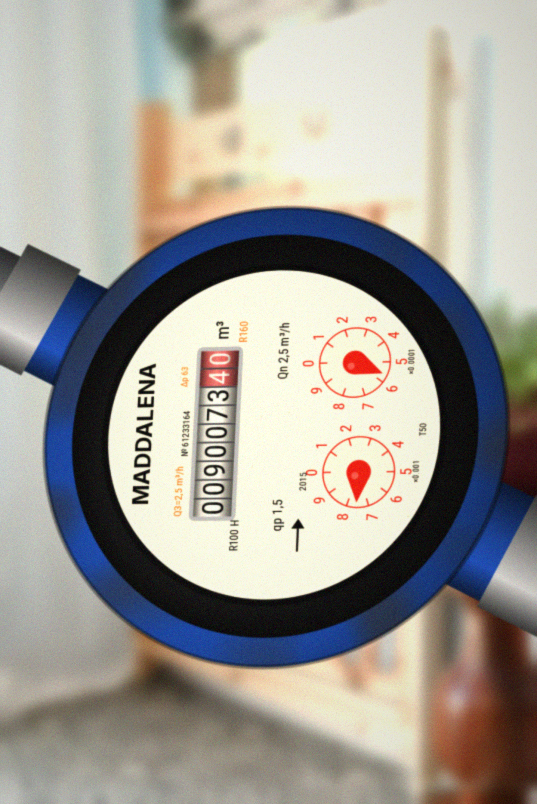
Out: 90073.4075
